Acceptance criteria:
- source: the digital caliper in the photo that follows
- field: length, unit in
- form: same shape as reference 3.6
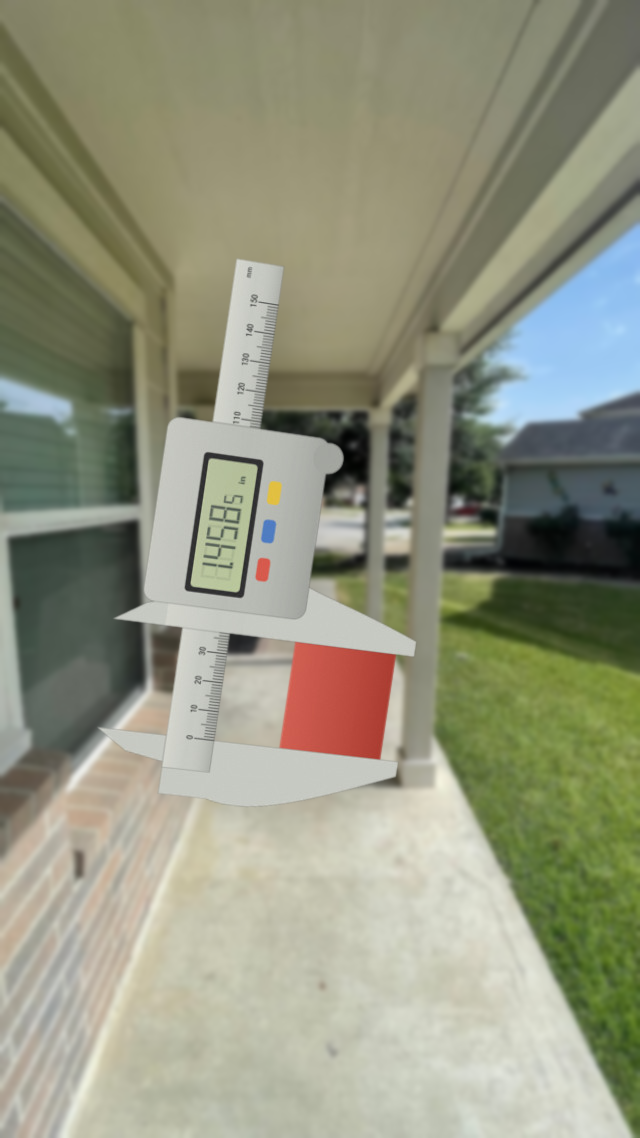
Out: 1.4585
